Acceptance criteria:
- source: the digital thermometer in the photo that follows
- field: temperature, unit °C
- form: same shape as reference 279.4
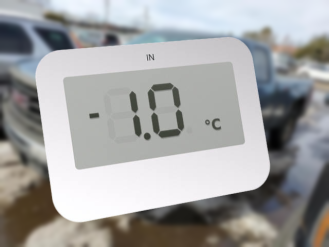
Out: -1.0
